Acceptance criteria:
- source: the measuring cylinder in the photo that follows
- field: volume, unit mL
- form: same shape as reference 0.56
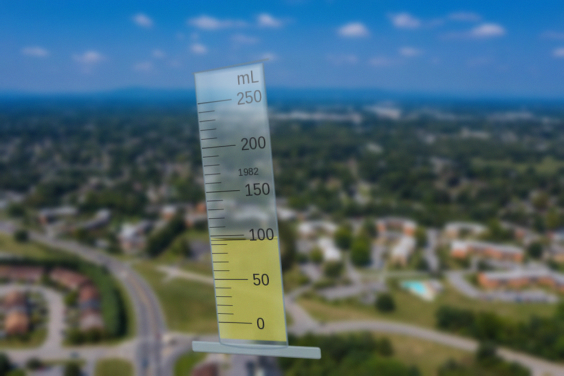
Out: 95
